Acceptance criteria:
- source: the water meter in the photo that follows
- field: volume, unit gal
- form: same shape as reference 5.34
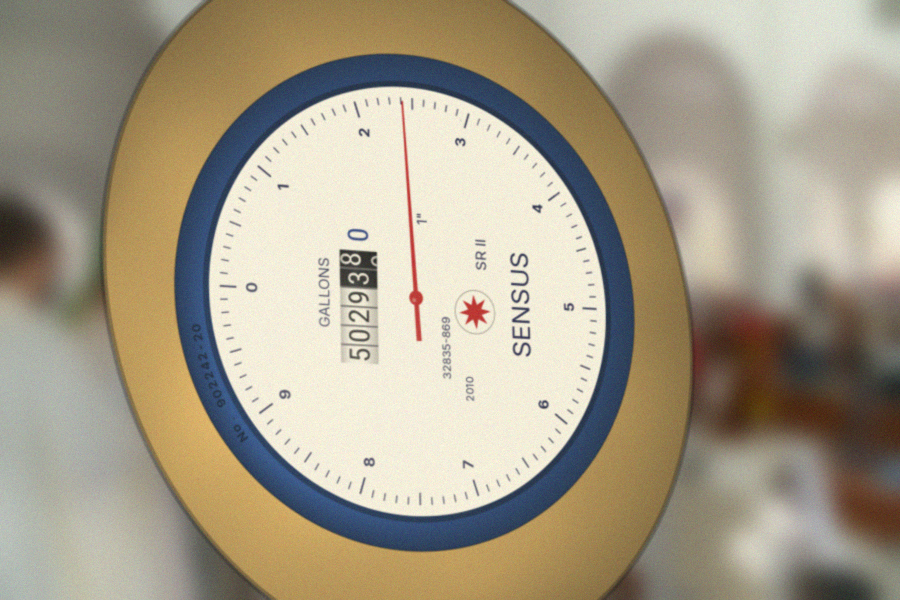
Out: 5029382.4
